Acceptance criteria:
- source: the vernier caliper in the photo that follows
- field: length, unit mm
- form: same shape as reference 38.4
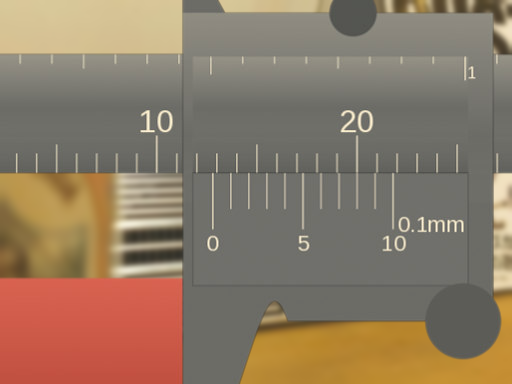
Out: 12.8
